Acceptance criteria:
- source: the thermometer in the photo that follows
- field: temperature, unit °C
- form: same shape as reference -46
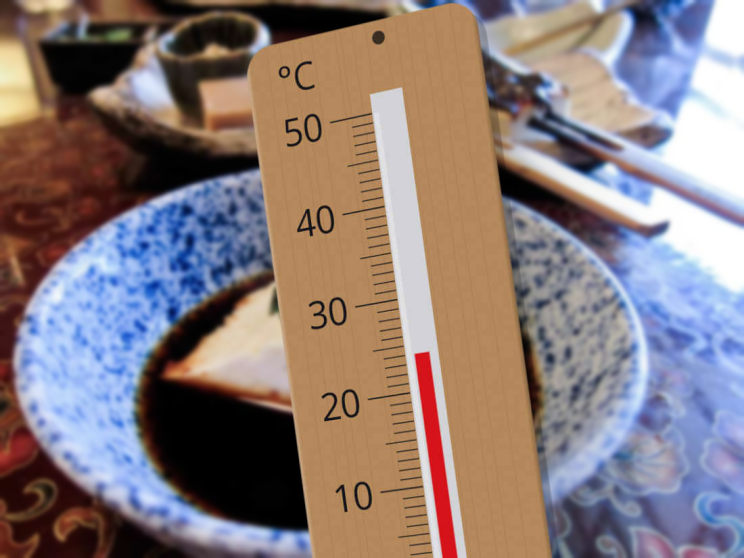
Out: 24
